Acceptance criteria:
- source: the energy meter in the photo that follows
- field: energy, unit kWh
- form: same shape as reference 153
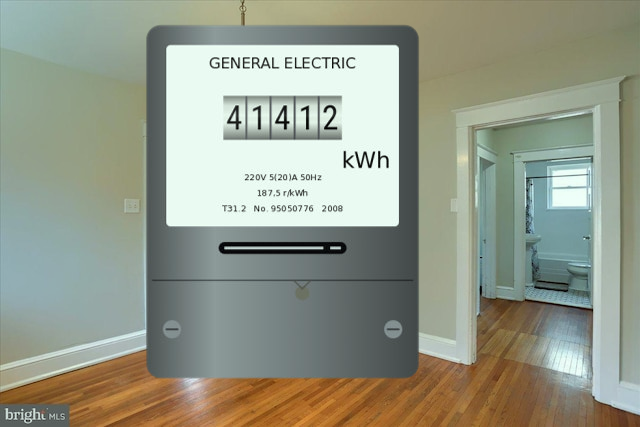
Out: 41412
